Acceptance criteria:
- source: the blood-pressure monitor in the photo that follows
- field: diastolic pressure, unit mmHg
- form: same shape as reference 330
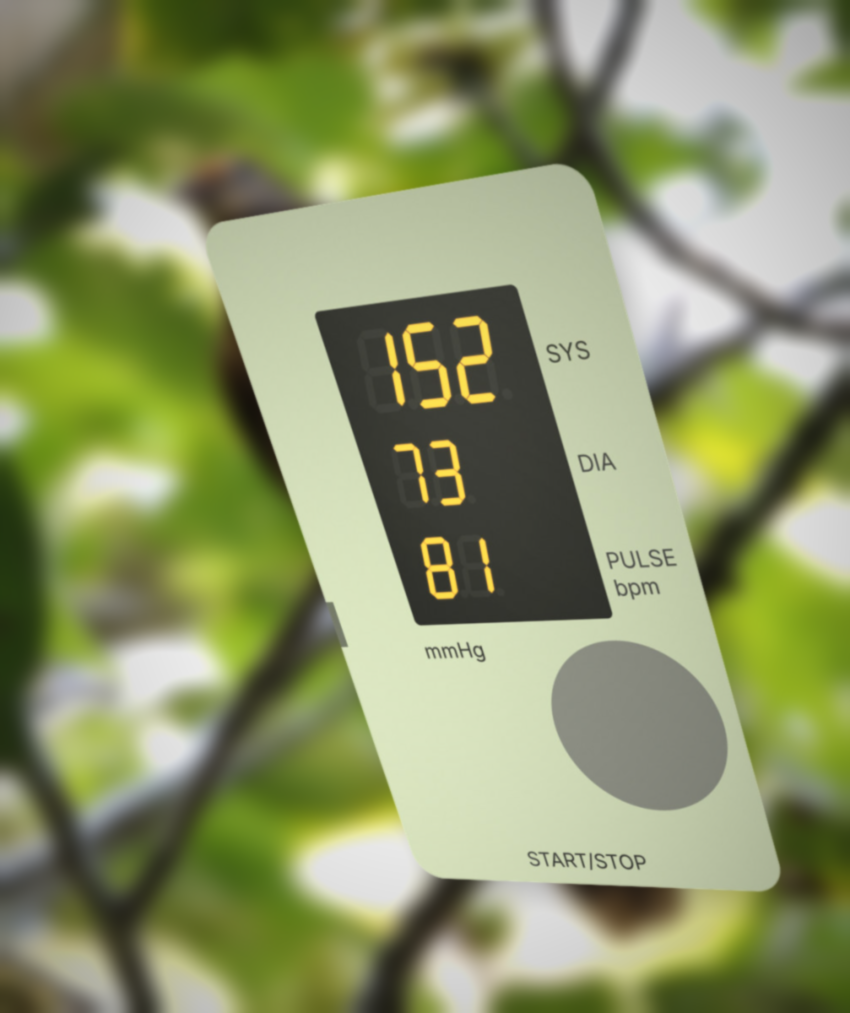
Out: 73
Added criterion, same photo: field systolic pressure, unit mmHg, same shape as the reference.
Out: 152
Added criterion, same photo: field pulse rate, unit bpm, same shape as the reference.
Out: 81
